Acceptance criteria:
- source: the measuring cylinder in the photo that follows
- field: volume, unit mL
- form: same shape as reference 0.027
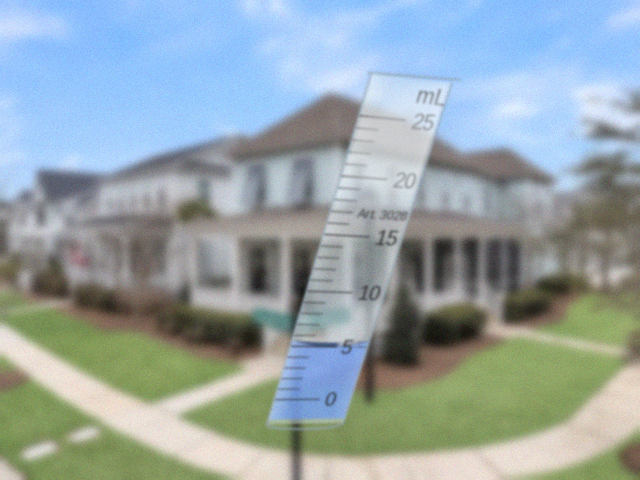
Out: 5
